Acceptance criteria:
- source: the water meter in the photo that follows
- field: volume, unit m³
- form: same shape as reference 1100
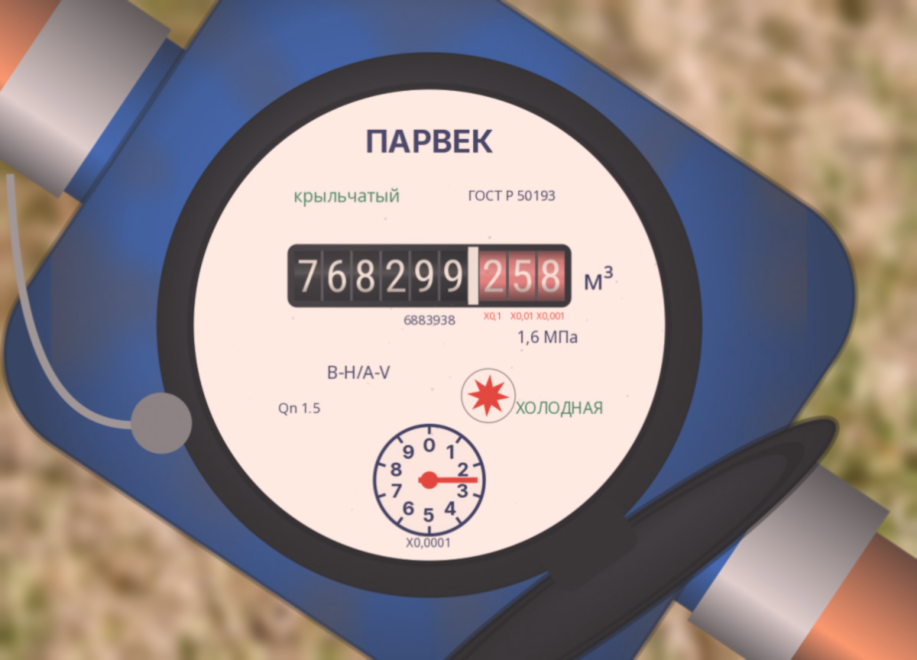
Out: 768299.2582
